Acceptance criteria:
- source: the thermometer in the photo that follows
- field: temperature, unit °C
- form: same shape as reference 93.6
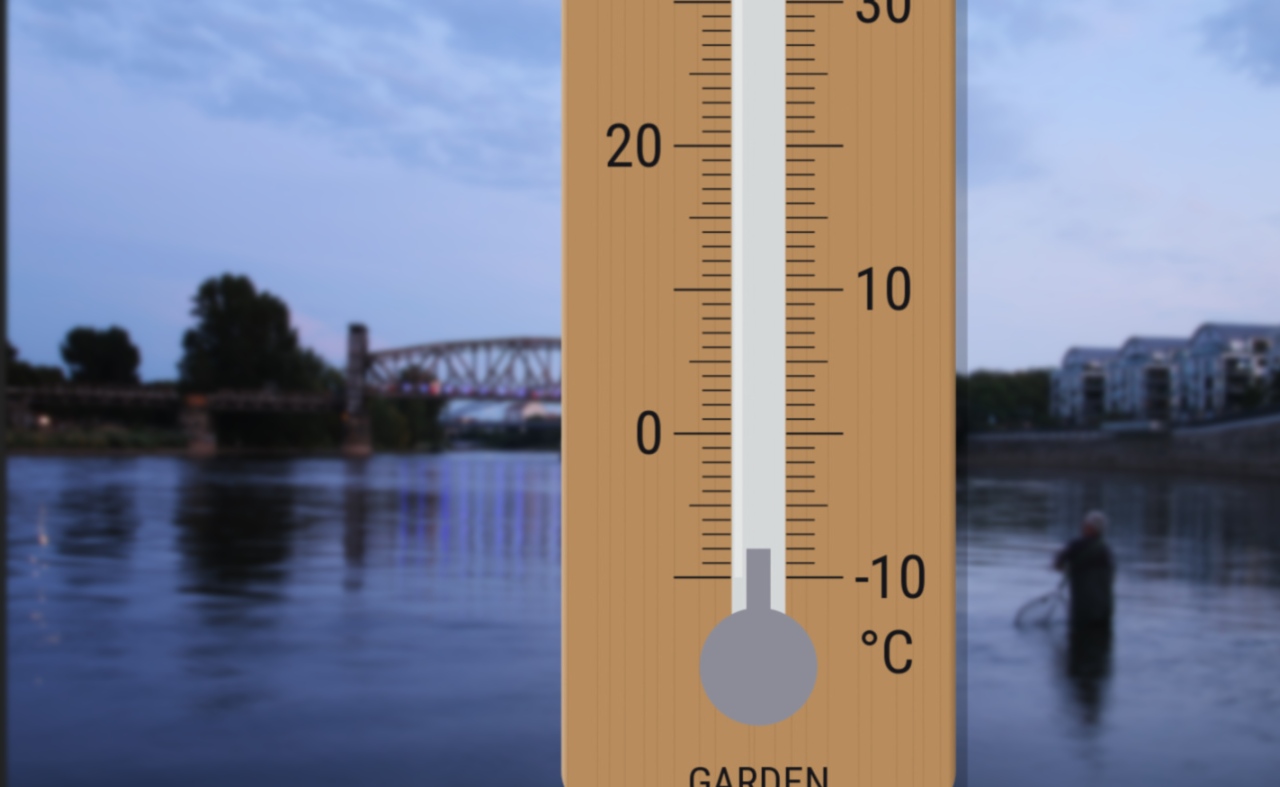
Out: -8
